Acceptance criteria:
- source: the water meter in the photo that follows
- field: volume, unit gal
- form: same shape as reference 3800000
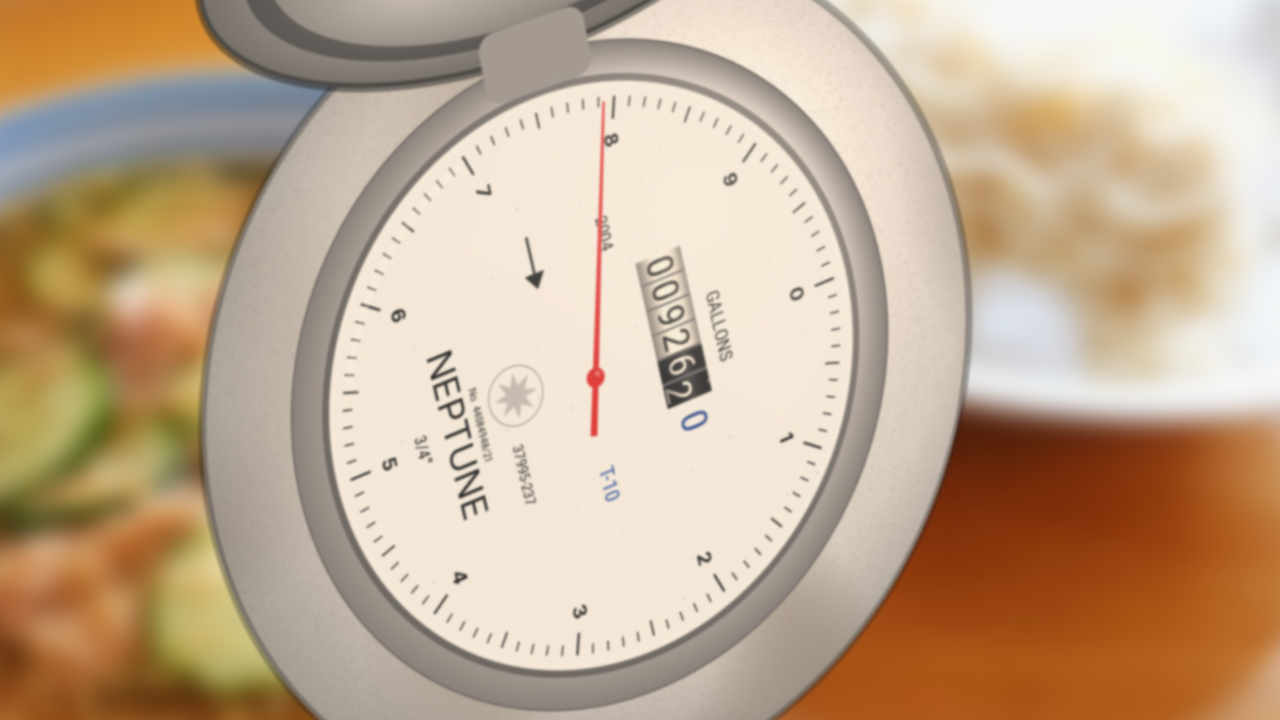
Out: 92617.9
